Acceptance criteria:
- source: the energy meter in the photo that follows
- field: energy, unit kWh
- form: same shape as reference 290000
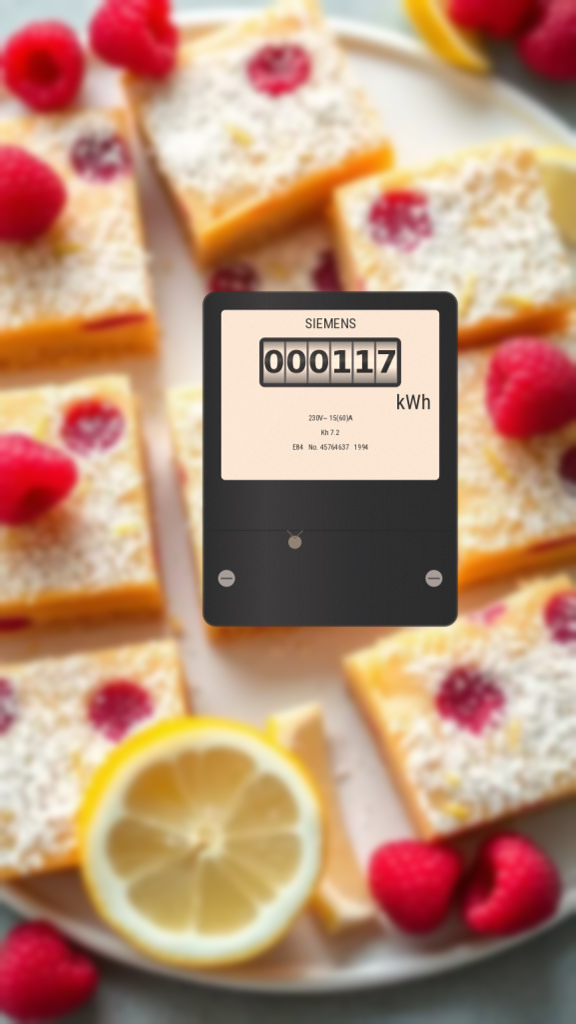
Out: 117
